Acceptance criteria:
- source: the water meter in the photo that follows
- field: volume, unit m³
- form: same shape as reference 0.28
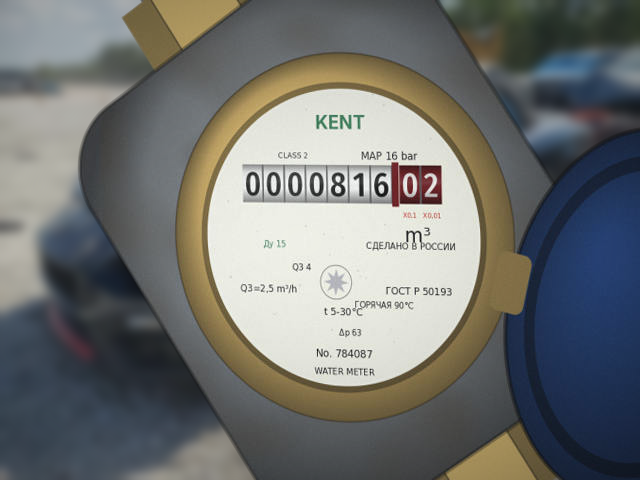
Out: 816.02
